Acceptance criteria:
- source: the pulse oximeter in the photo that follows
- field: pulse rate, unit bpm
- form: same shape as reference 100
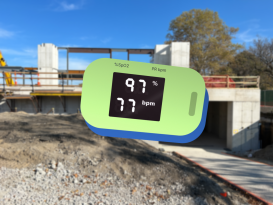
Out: 77
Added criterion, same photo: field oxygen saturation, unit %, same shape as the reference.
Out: 97
